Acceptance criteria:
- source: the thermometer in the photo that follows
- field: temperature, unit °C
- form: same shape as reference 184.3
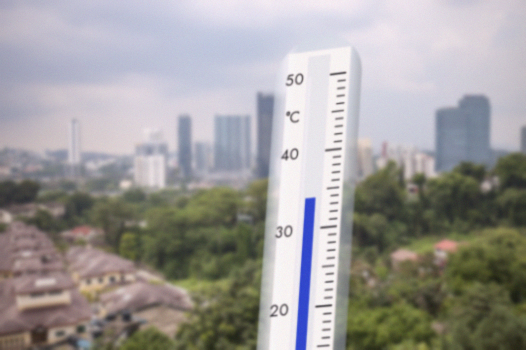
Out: 34
